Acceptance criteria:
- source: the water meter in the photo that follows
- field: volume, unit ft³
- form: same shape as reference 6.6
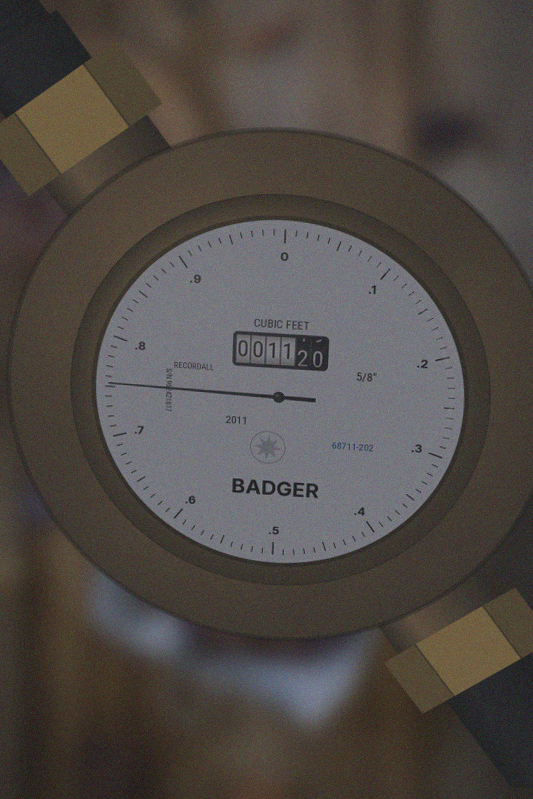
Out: 1119.75
